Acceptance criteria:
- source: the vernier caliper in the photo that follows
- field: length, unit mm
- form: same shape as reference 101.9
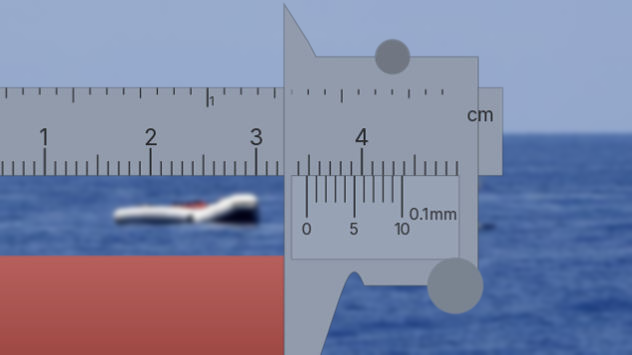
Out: 34.8
